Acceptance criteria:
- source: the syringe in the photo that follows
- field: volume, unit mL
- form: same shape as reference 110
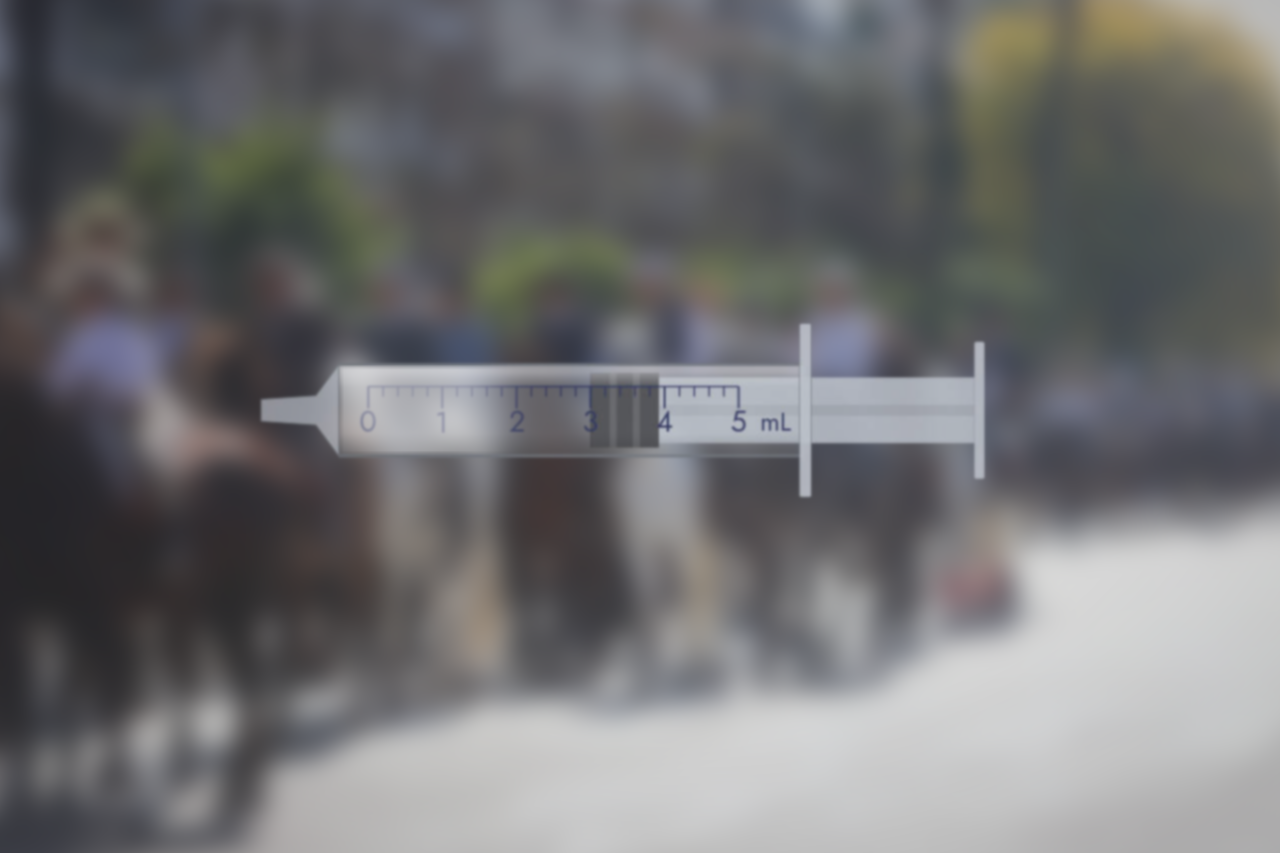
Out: 3
